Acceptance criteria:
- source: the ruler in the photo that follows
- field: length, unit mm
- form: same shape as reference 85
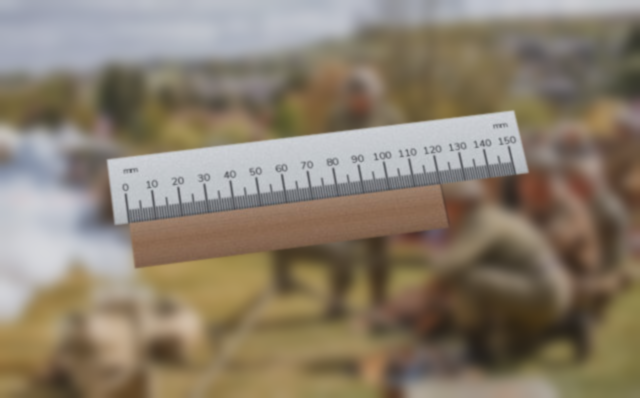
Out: 120
